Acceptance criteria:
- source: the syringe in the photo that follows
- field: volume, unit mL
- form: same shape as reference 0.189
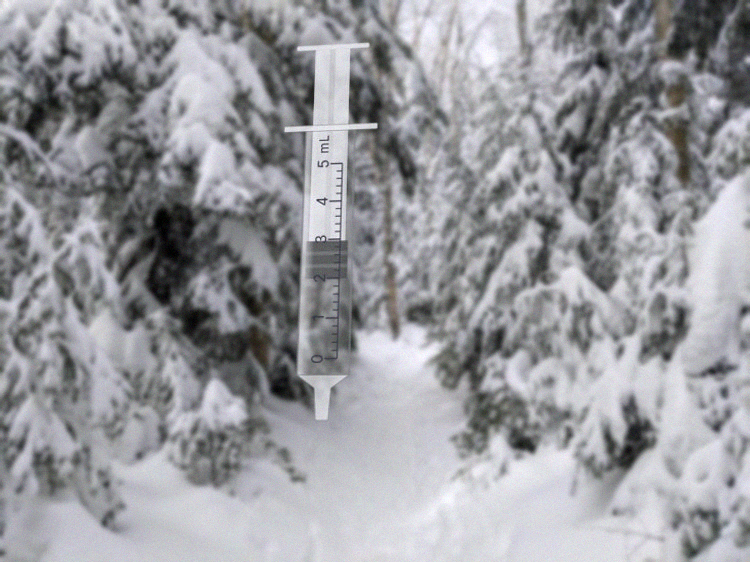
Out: 2
